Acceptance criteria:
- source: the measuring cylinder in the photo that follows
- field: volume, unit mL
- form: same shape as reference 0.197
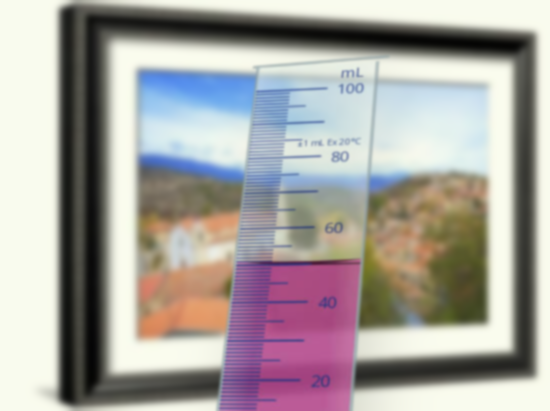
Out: 50
